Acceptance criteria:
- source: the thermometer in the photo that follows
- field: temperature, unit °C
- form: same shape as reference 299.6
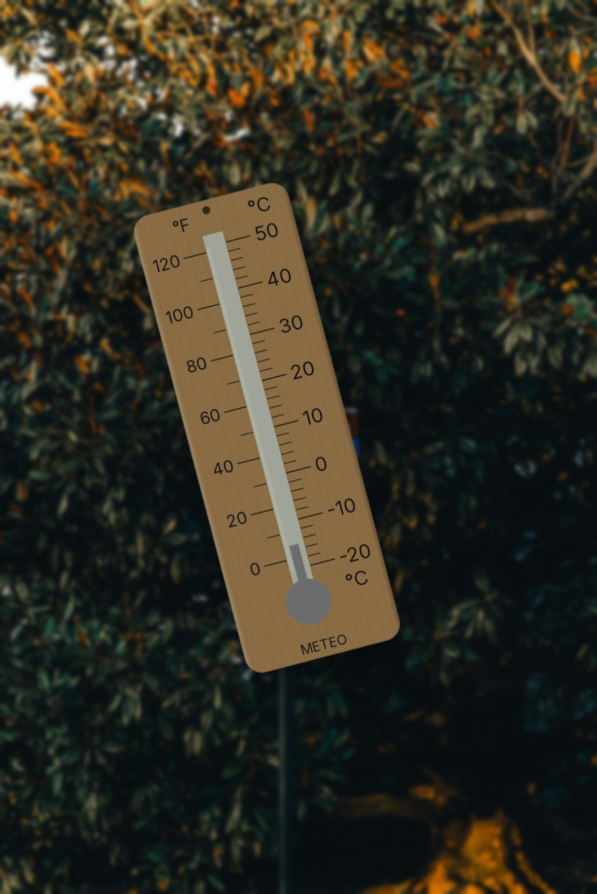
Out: -15
